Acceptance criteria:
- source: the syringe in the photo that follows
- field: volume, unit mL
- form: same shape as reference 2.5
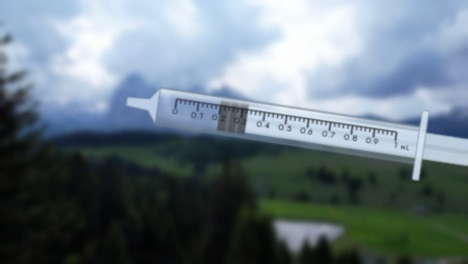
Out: 0.2
